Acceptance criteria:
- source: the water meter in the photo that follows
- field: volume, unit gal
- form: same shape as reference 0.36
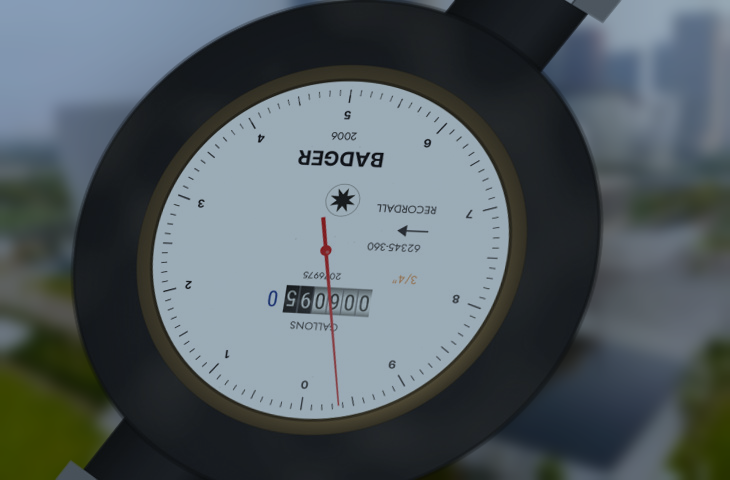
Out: 60949.6
